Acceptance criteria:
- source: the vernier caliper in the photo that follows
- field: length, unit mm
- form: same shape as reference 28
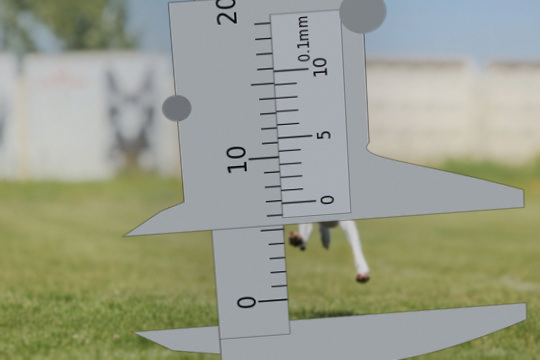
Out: 6.8
